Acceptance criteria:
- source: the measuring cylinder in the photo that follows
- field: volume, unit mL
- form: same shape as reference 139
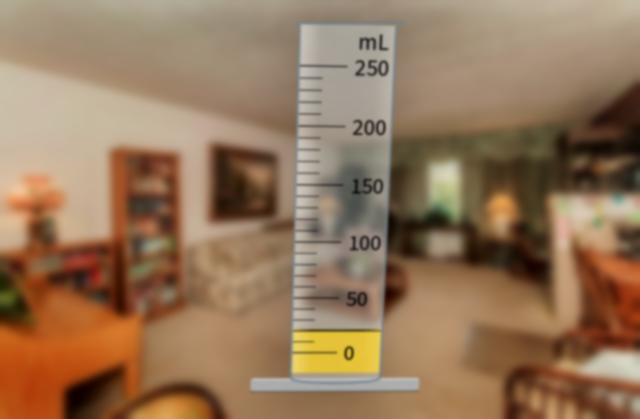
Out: 20
